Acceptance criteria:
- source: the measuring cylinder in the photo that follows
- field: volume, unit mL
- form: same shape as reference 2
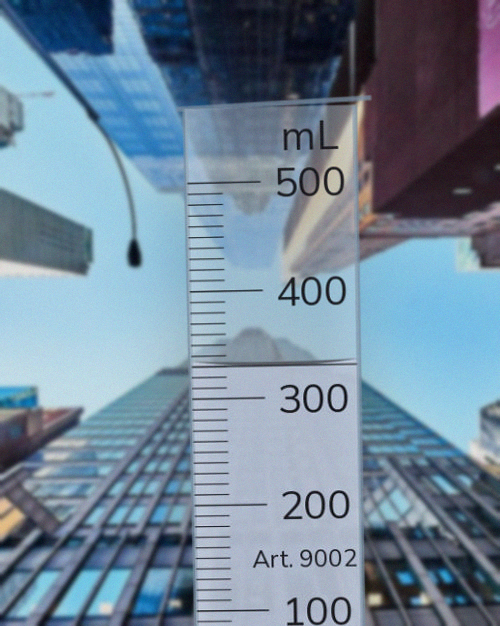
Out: 330
